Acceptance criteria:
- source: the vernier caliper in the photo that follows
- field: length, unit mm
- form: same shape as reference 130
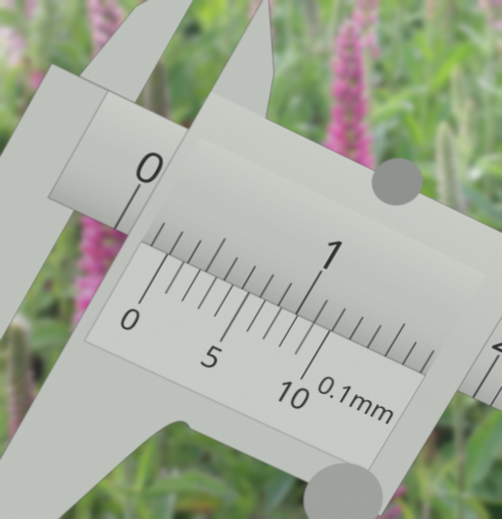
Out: 2.9
